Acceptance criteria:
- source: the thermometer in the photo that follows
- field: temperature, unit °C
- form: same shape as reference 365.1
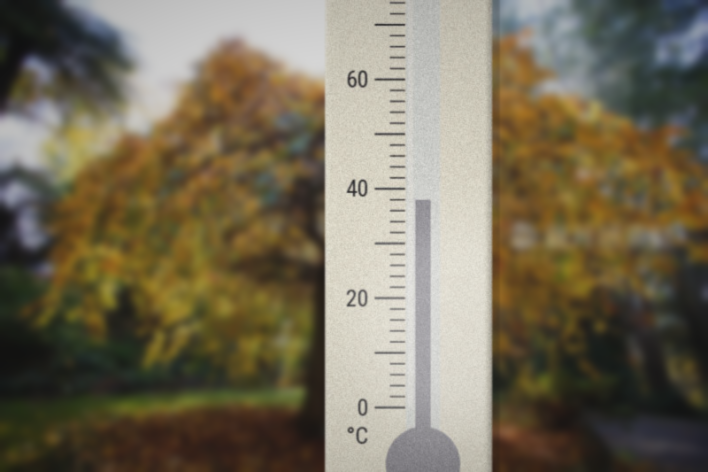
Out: 38
